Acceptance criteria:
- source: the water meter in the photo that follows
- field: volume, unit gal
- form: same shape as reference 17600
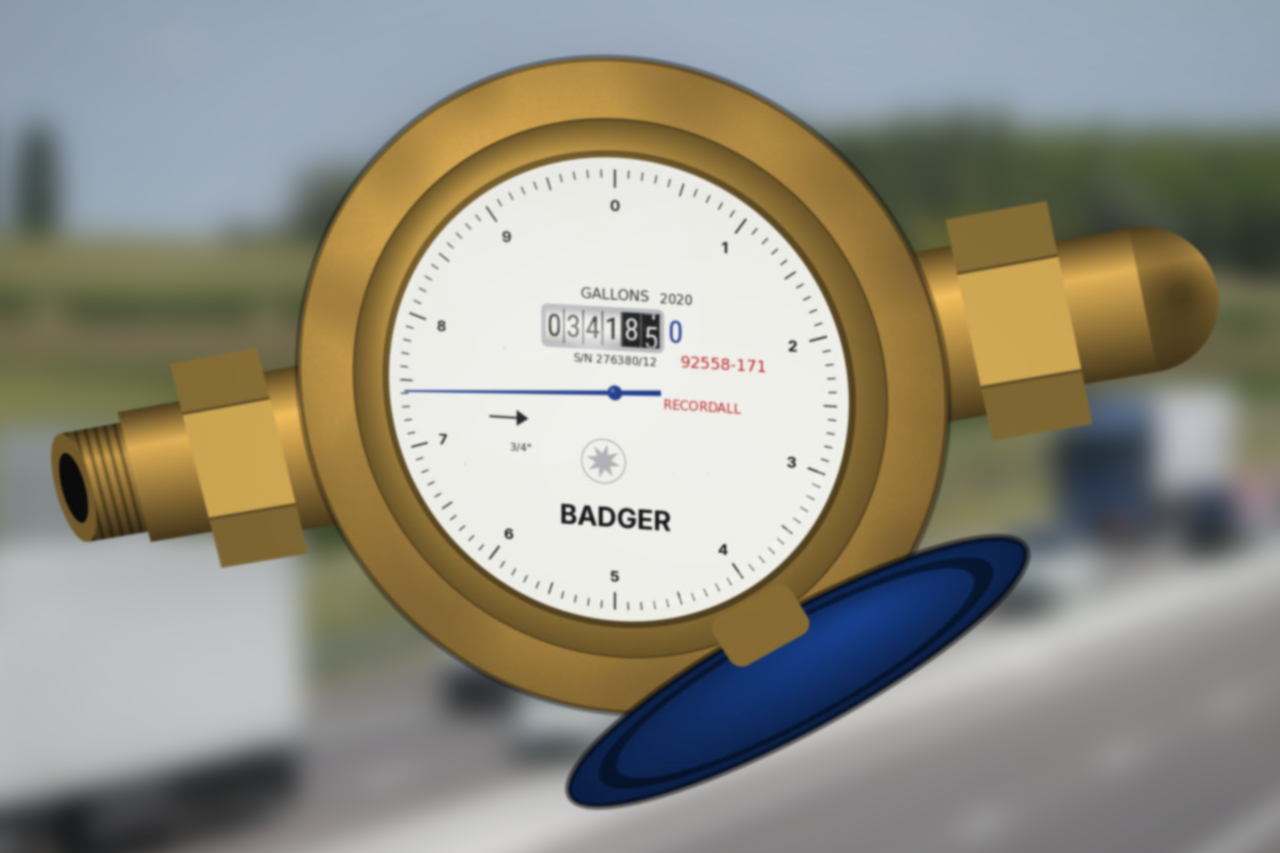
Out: 341847.4
